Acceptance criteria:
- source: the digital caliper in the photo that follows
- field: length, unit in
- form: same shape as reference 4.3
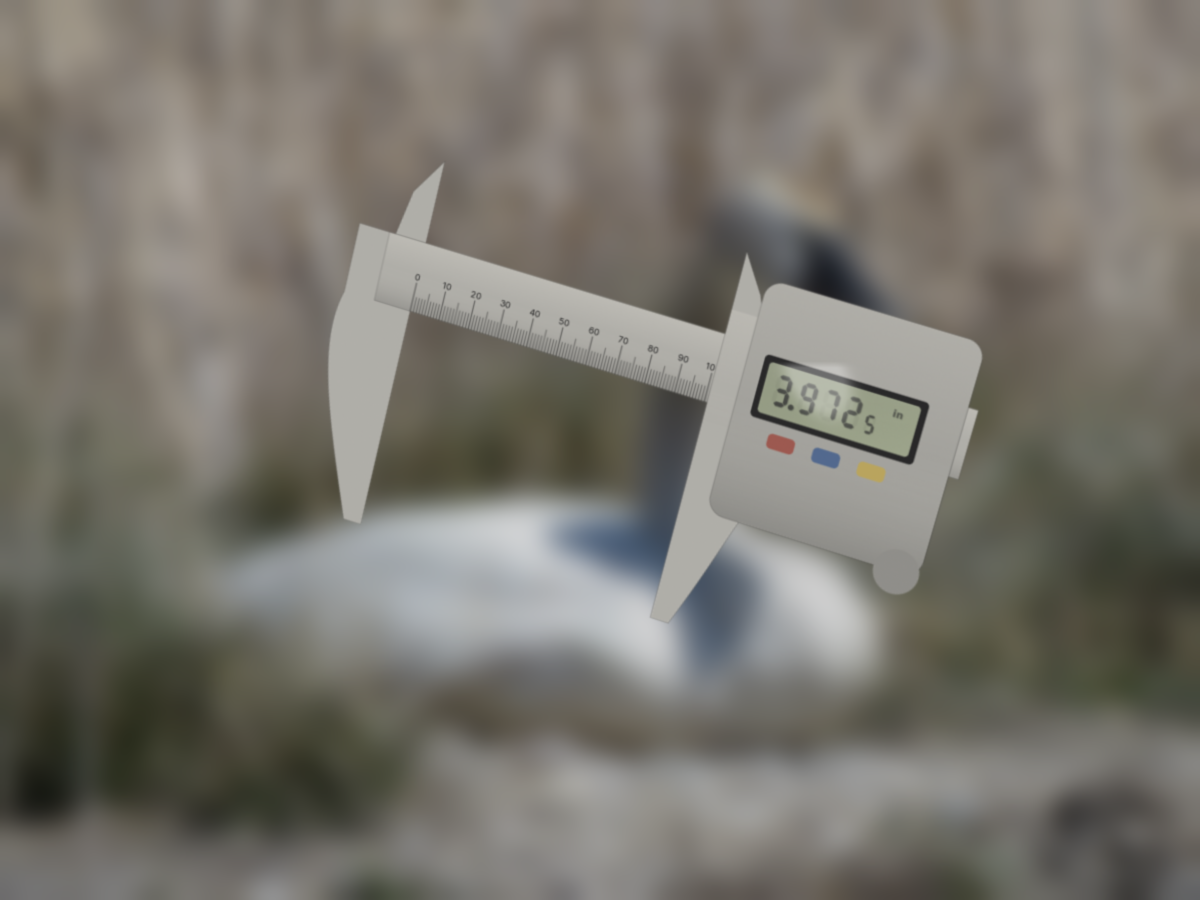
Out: 3.9725
